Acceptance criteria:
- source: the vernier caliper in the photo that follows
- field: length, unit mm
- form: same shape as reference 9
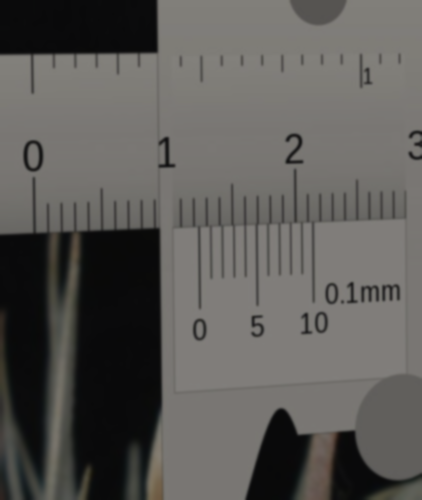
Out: 12.4
